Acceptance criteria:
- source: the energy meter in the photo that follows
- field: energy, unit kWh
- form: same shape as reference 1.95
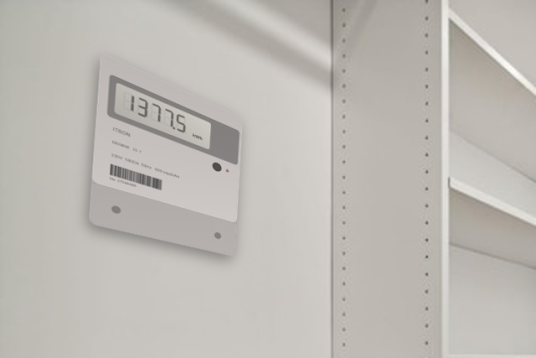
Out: 1377.5
